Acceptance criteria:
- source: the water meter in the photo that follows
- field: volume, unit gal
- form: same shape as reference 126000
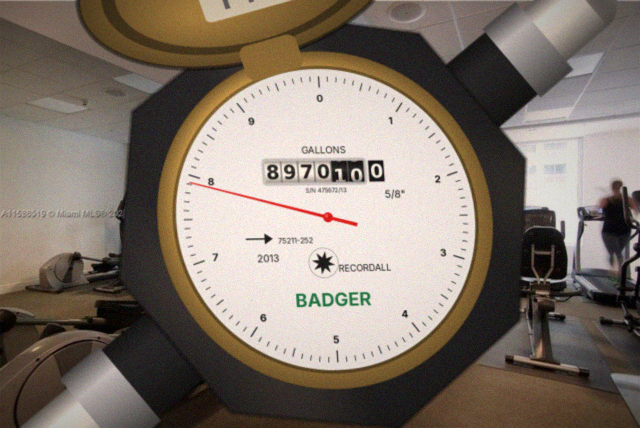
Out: 8970097.9
